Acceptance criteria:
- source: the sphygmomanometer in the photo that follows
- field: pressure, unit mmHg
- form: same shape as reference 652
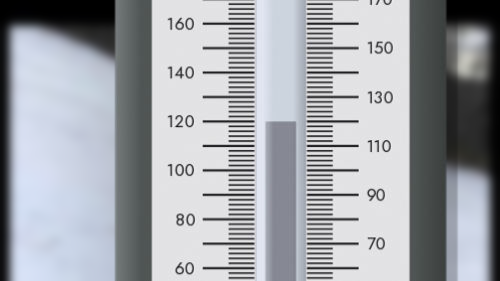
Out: 120
